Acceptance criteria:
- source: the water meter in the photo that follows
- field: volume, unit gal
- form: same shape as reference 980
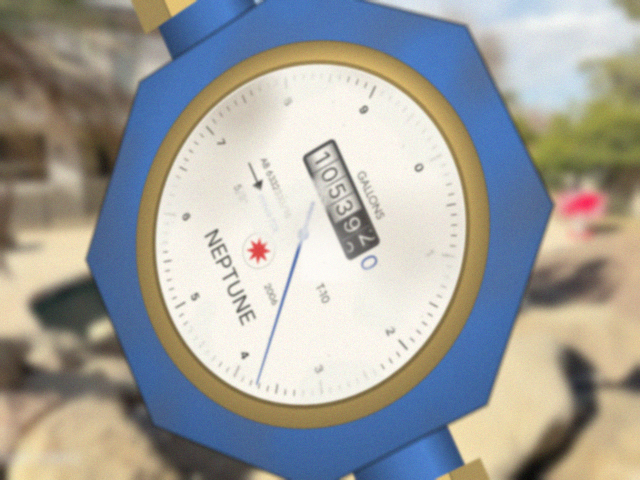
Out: 1053923.7
